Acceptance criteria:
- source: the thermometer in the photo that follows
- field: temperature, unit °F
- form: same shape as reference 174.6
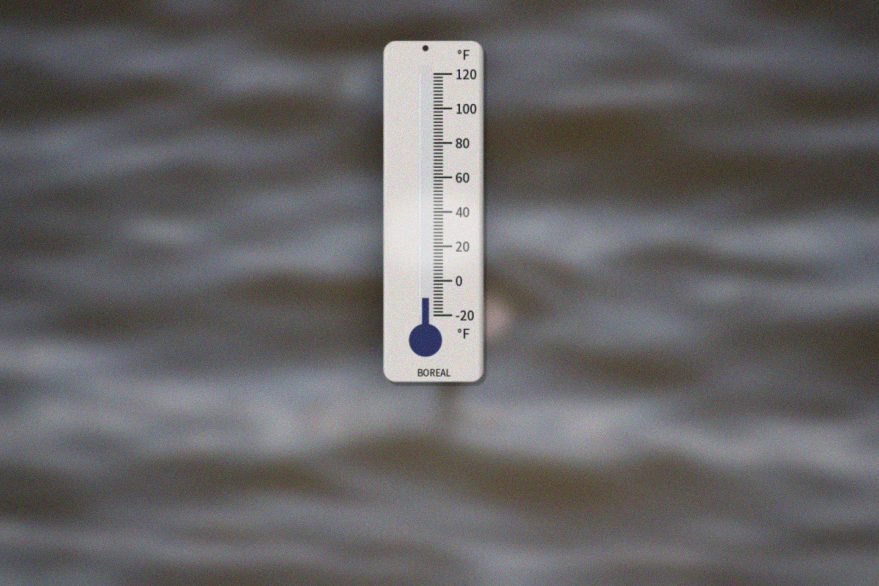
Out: -10
